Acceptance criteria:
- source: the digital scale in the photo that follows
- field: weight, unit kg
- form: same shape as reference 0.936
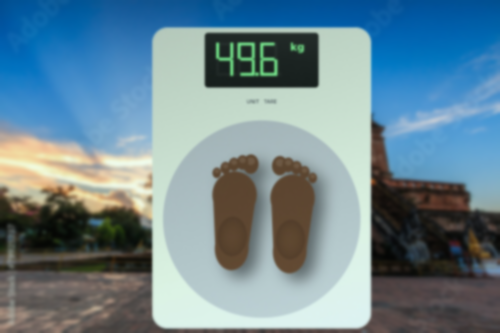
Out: 49.6
